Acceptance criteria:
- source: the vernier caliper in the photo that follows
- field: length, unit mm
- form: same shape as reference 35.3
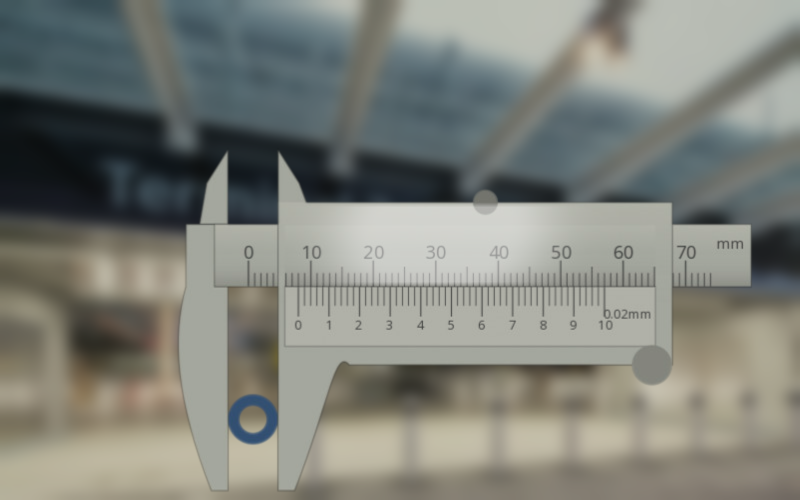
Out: 8.0
